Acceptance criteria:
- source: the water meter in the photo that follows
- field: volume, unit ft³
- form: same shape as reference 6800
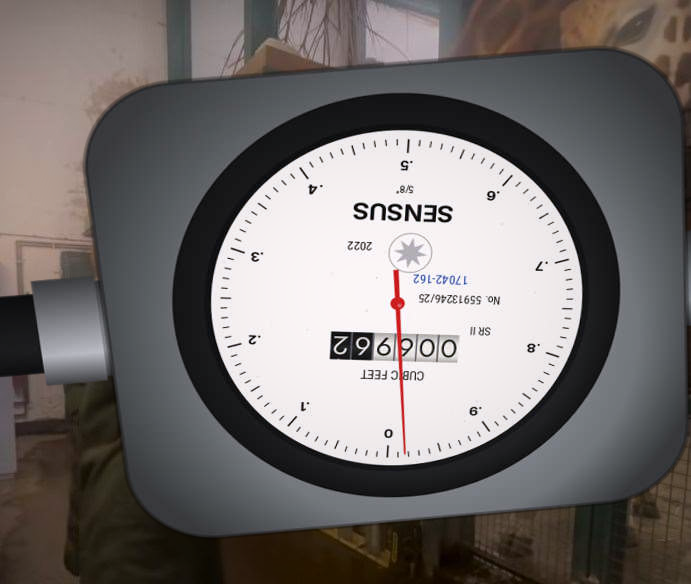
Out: 6961.98
